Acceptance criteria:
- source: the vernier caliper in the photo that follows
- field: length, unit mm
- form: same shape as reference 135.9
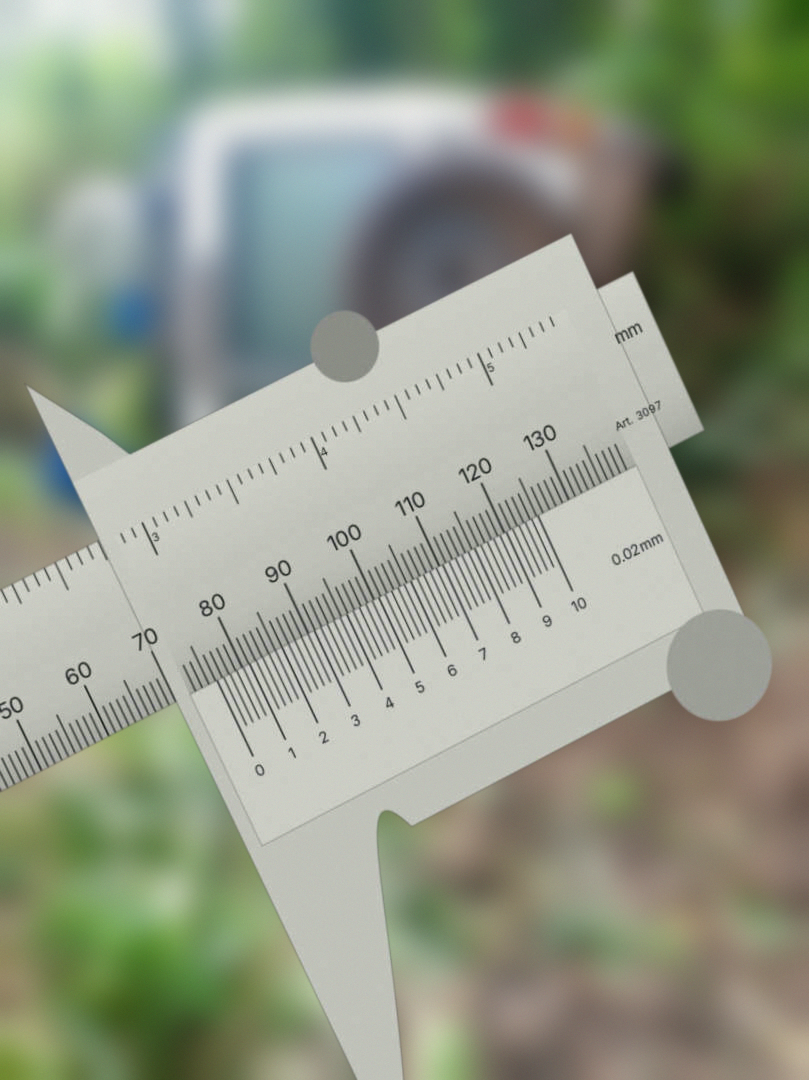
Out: 76.2
